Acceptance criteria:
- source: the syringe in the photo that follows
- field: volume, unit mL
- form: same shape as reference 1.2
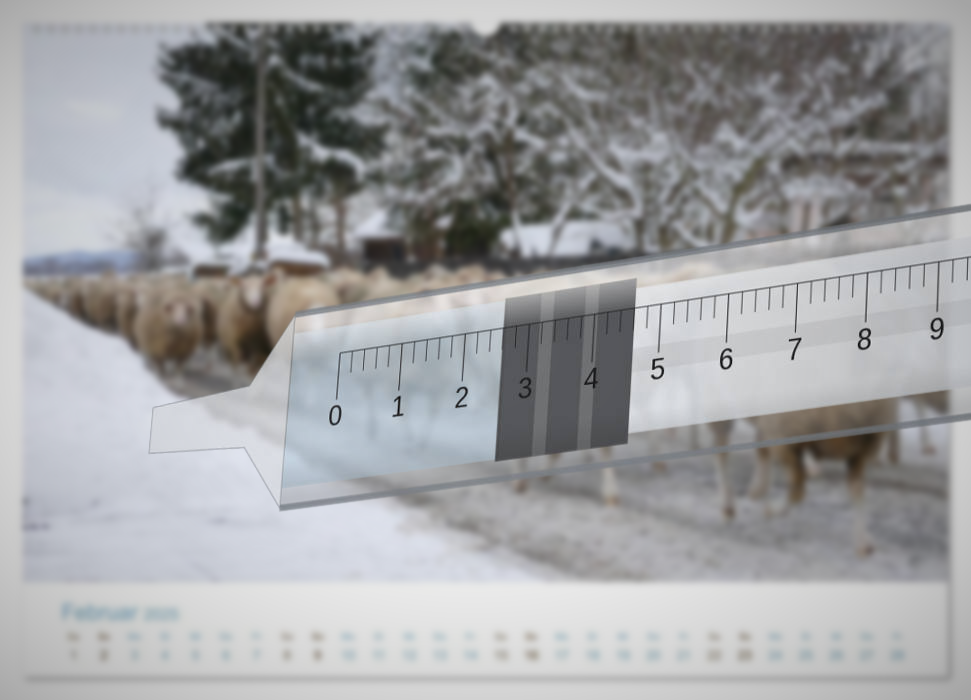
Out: 2.6
